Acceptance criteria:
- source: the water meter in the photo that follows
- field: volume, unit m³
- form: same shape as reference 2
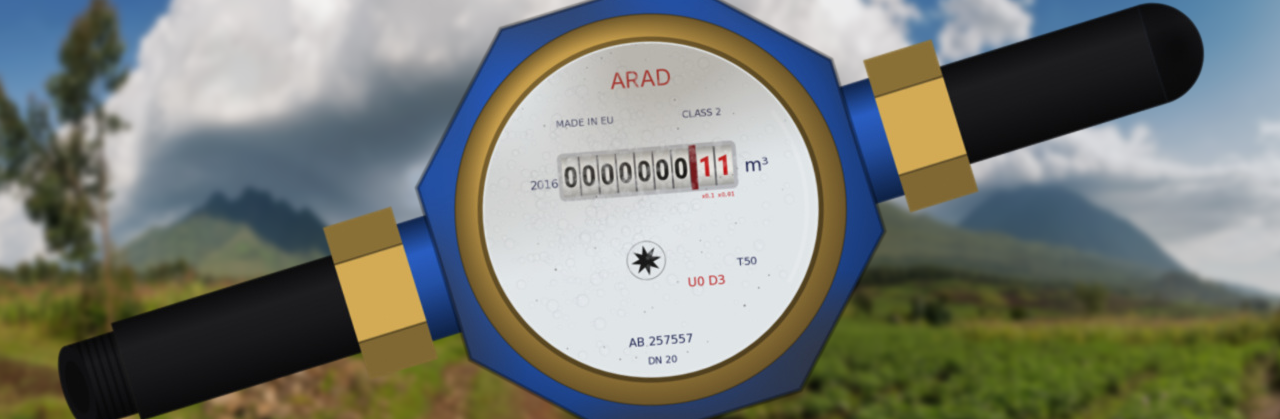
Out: 0.11
